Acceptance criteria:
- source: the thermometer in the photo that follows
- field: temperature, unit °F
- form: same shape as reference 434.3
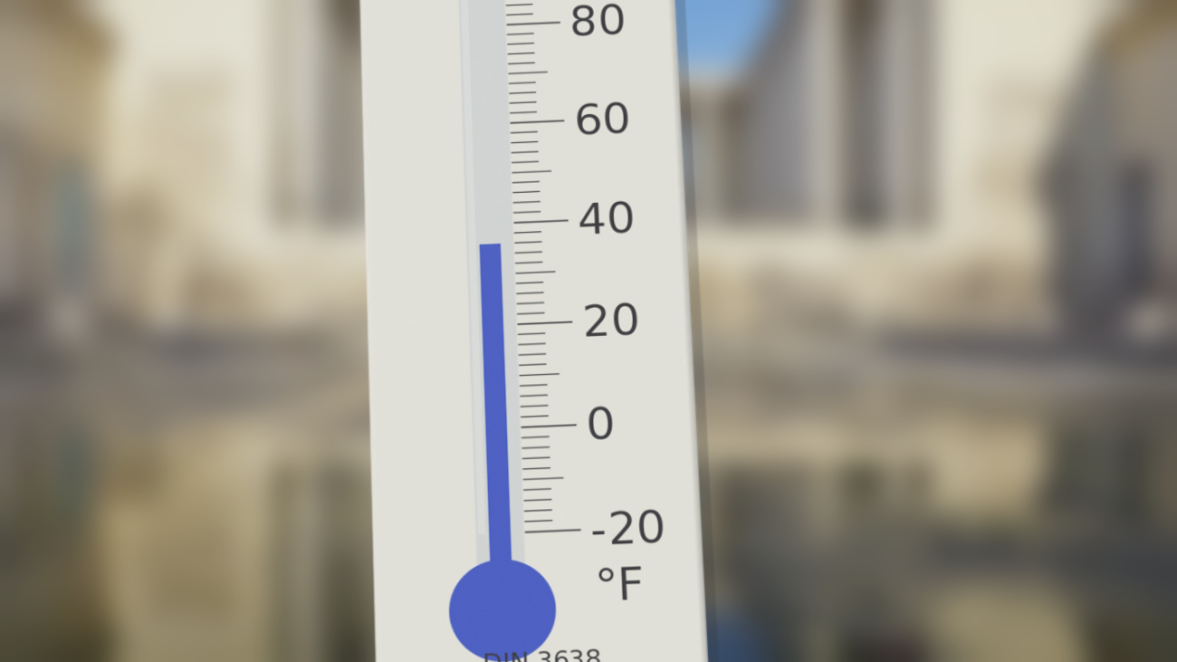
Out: 36
